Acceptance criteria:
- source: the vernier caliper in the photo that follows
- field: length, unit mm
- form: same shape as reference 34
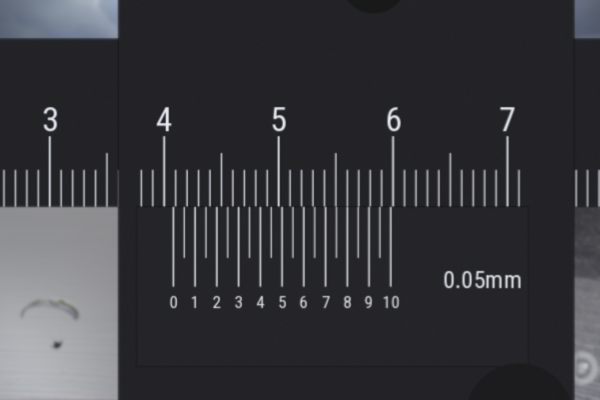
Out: 40.8
